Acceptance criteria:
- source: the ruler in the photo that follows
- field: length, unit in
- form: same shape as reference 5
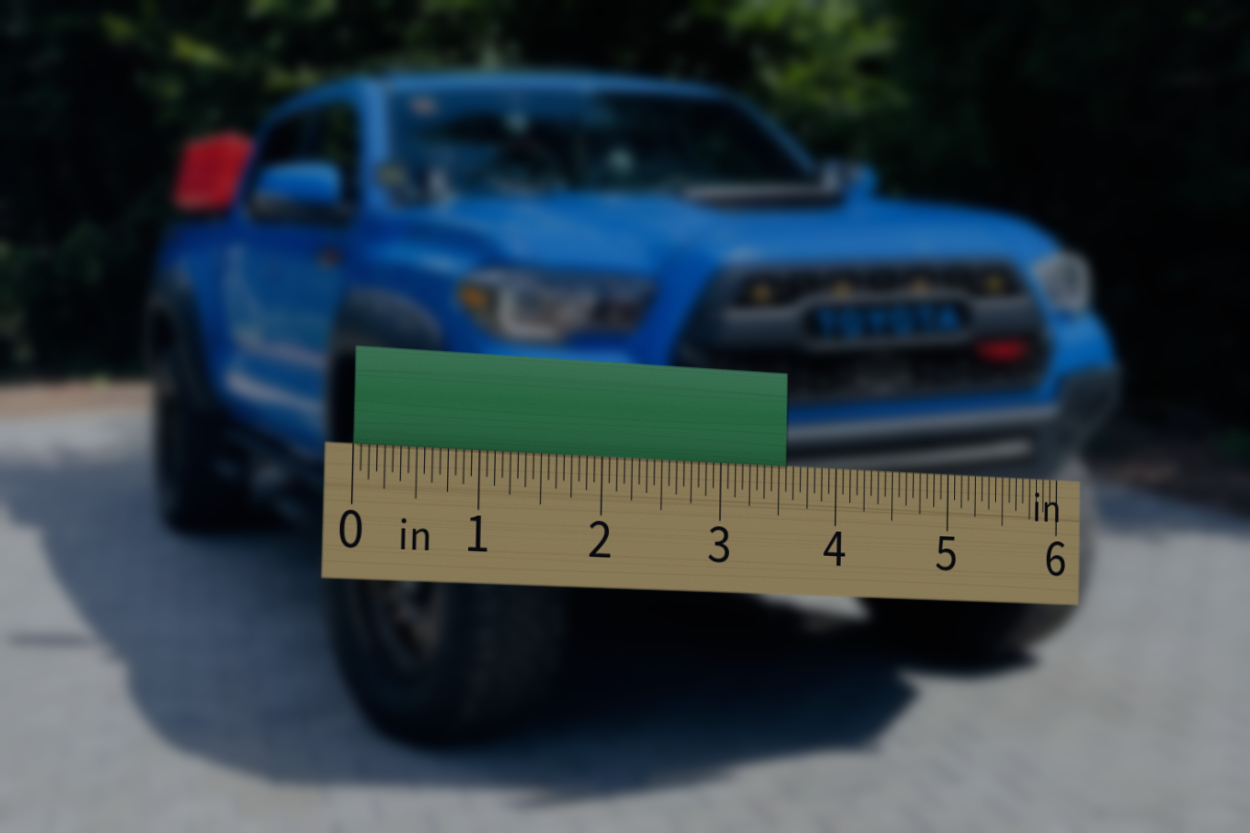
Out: 3.5625
